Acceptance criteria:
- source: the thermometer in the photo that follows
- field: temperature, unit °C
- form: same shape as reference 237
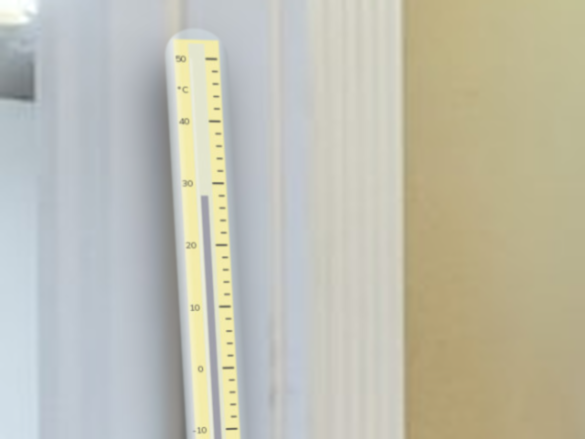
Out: 28
